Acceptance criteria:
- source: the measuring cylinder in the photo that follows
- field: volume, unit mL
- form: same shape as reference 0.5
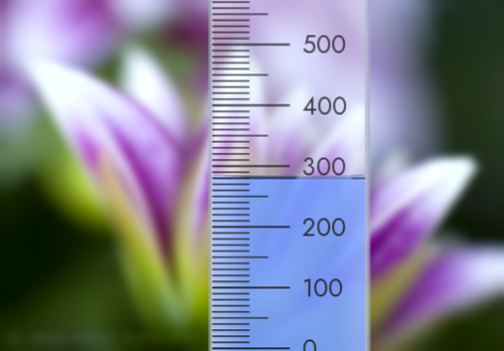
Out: 280
